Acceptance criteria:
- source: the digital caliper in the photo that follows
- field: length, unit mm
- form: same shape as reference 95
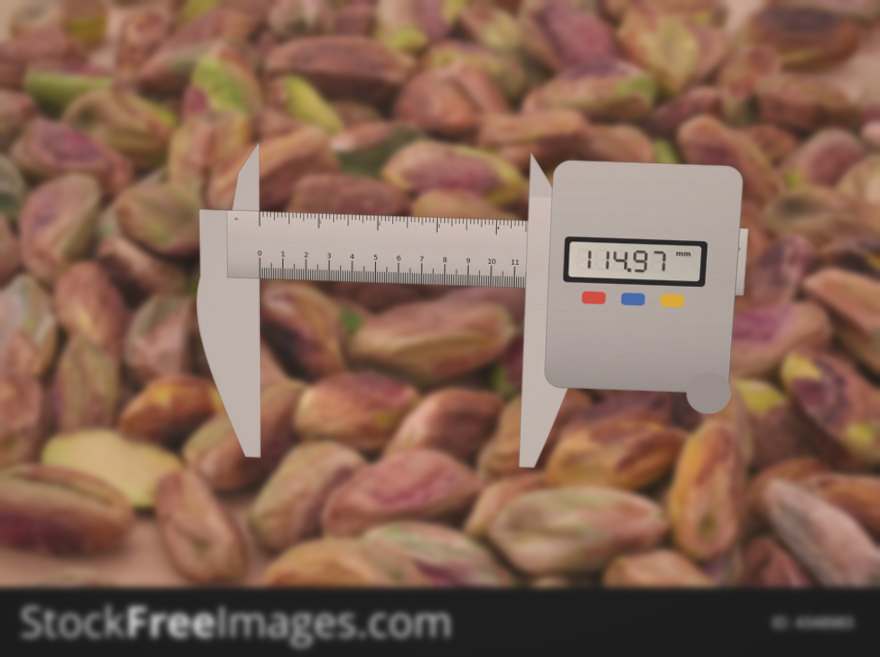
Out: 114.97
